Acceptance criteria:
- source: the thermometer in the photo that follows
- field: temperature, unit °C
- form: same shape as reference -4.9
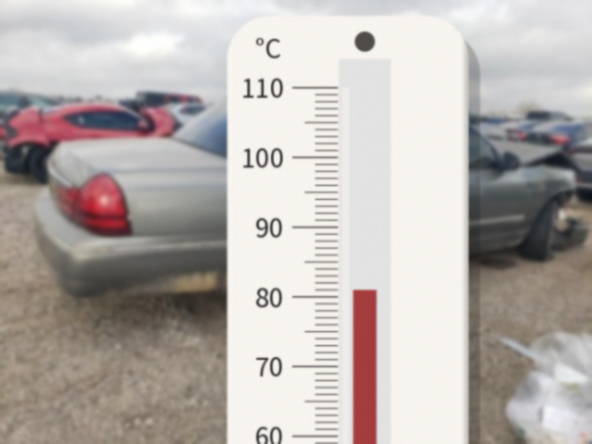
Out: 81
